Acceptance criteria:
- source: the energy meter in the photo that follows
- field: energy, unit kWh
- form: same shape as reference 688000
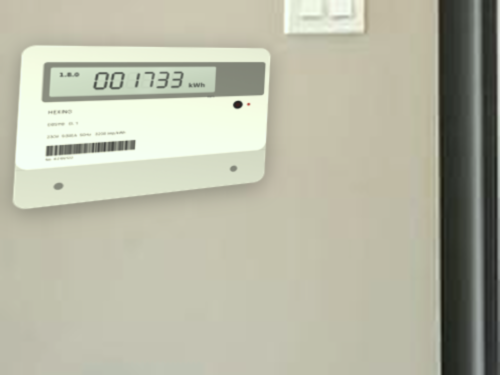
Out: 1733
